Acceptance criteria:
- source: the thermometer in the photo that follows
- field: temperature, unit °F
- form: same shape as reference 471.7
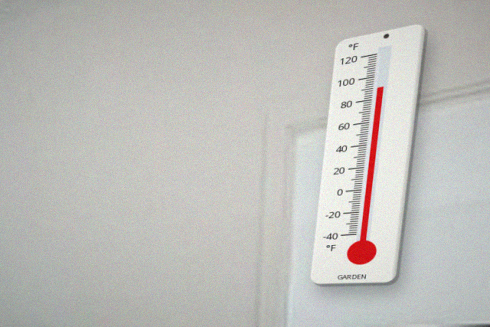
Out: 90
